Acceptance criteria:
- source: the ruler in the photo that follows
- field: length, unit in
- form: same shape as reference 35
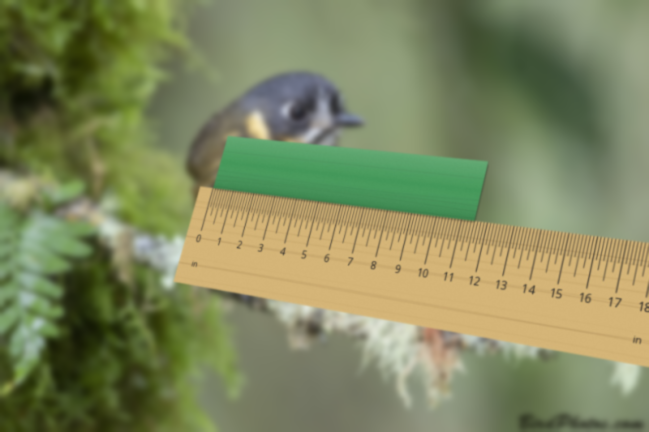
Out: 11.5
